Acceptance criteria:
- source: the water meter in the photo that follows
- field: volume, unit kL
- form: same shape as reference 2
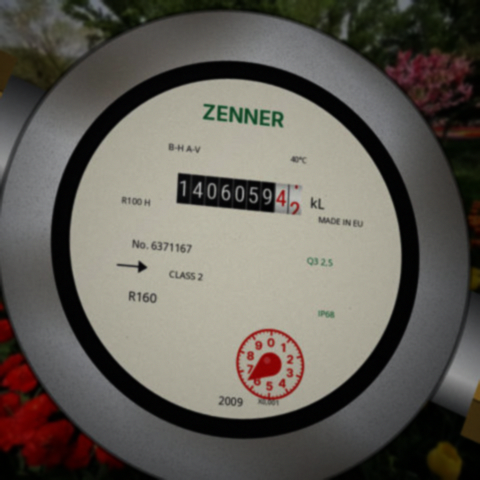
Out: 1406059.416
